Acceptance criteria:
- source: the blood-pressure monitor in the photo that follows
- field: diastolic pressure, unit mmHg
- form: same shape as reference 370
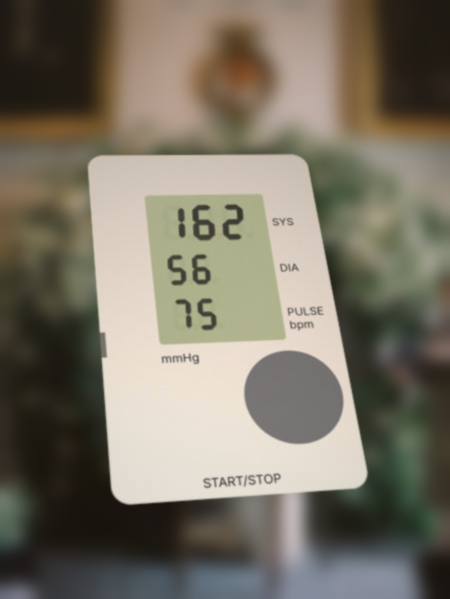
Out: 56
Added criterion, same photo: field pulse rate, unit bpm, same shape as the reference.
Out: 75
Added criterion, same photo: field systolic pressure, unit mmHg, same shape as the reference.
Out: 162
